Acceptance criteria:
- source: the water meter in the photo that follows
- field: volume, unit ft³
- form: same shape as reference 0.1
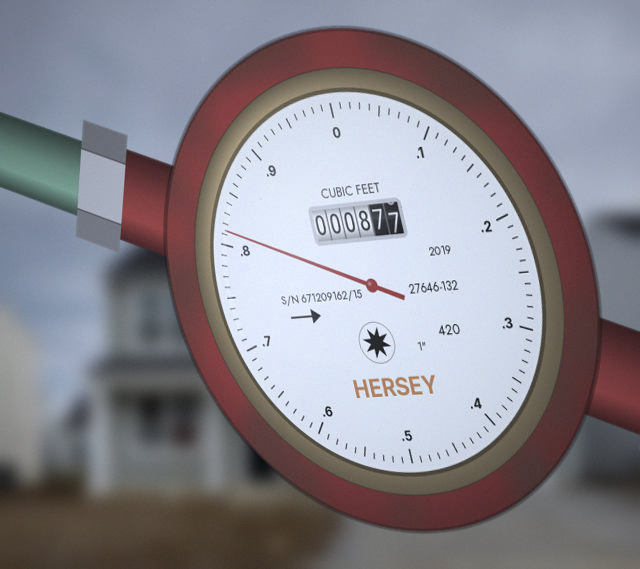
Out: 876.81
